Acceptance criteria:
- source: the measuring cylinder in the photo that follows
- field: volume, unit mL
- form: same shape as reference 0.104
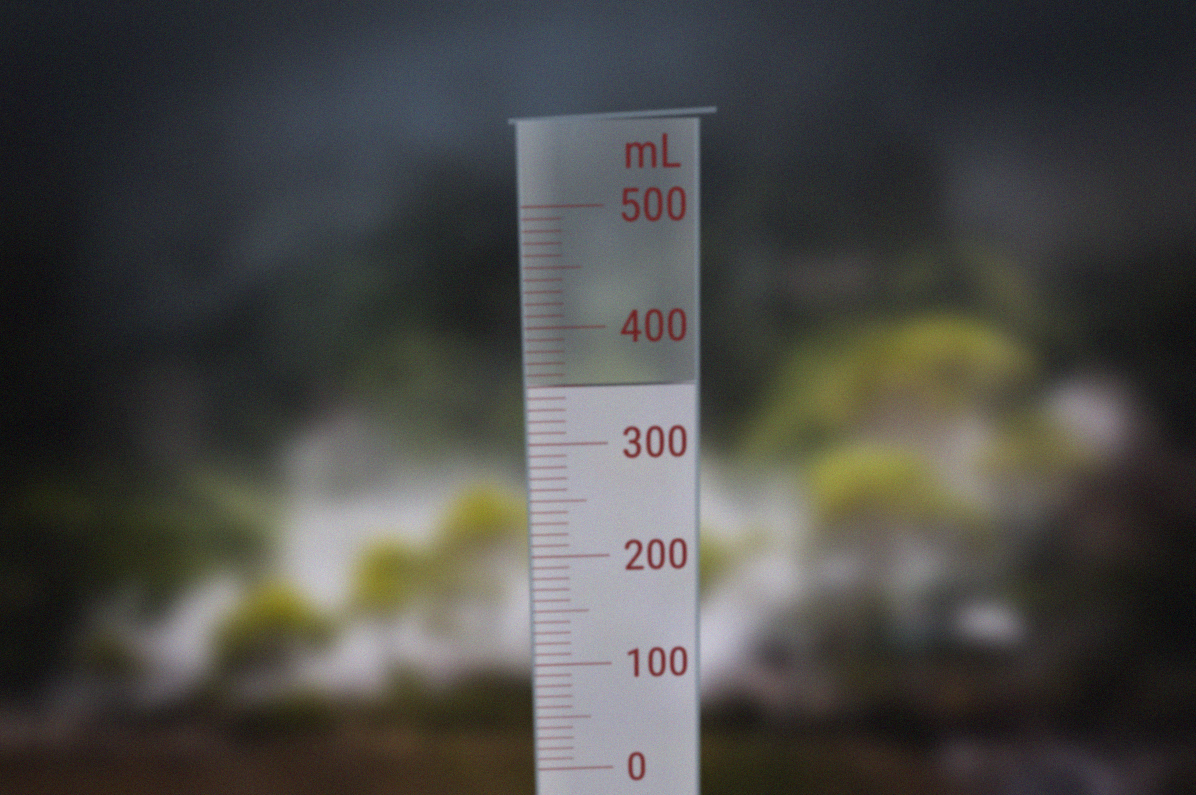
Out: 350
